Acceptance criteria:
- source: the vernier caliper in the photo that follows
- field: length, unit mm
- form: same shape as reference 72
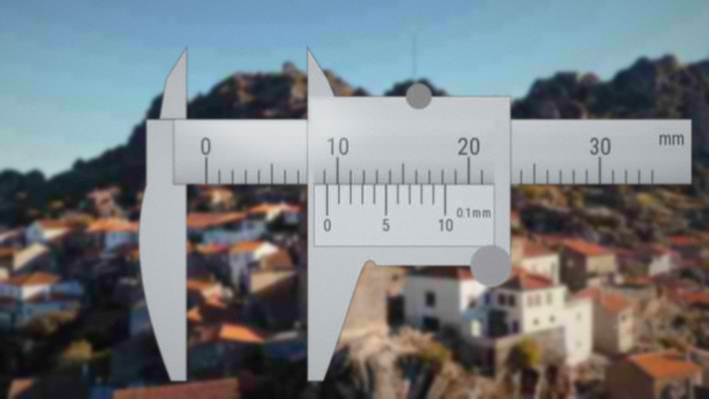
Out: 9.2
